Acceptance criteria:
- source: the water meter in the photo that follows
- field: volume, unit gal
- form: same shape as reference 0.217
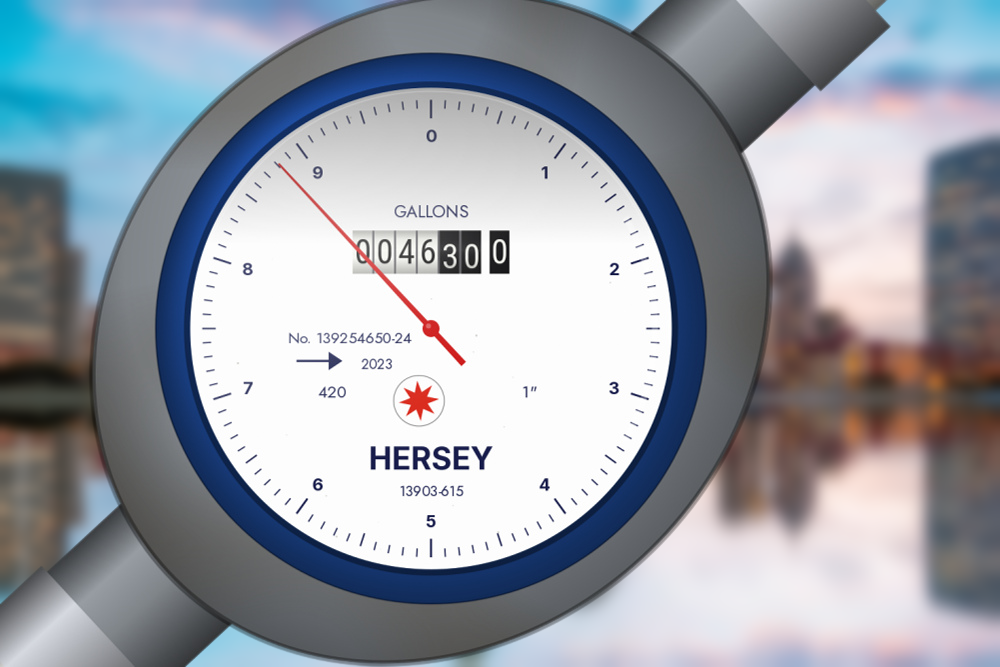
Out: 46298.8
